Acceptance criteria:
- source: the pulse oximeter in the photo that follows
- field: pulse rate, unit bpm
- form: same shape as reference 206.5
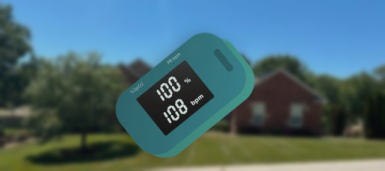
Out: 108
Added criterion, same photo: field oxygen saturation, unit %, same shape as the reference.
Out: 100
